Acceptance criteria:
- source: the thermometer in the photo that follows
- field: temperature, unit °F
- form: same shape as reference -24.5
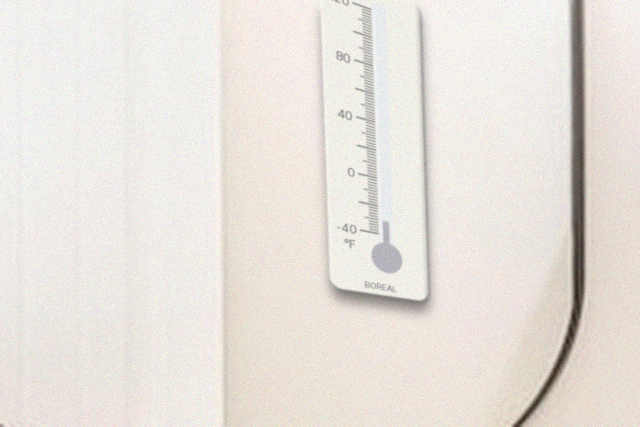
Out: -30
